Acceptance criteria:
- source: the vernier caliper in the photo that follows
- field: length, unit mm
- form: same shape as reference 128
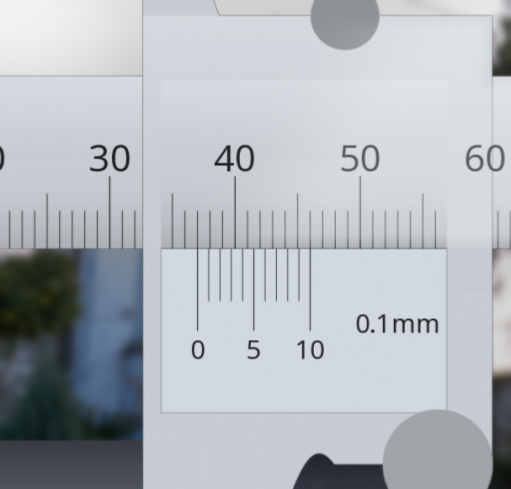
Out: 37.0
